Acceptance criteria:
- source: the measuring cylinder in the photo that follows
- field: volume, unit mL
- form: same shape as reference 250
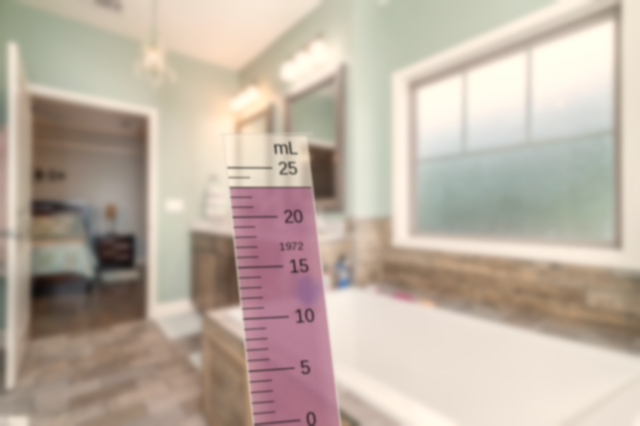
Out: 23
